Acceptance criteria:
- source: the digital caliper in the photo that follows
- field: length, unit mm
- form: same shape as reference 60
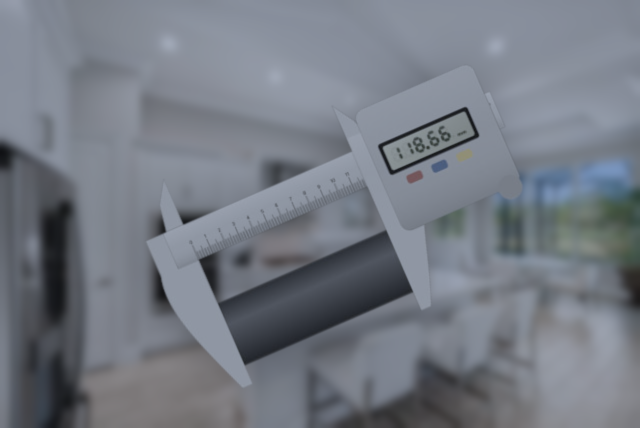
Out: 118.66
